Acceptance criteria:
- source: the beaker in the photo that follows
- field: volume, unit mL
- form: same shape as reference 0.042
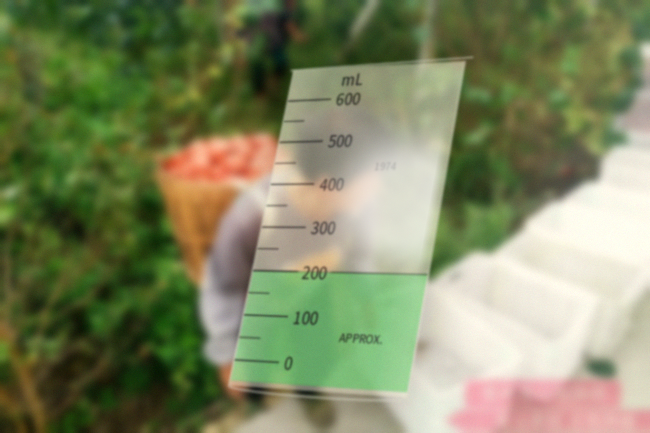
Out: 200
